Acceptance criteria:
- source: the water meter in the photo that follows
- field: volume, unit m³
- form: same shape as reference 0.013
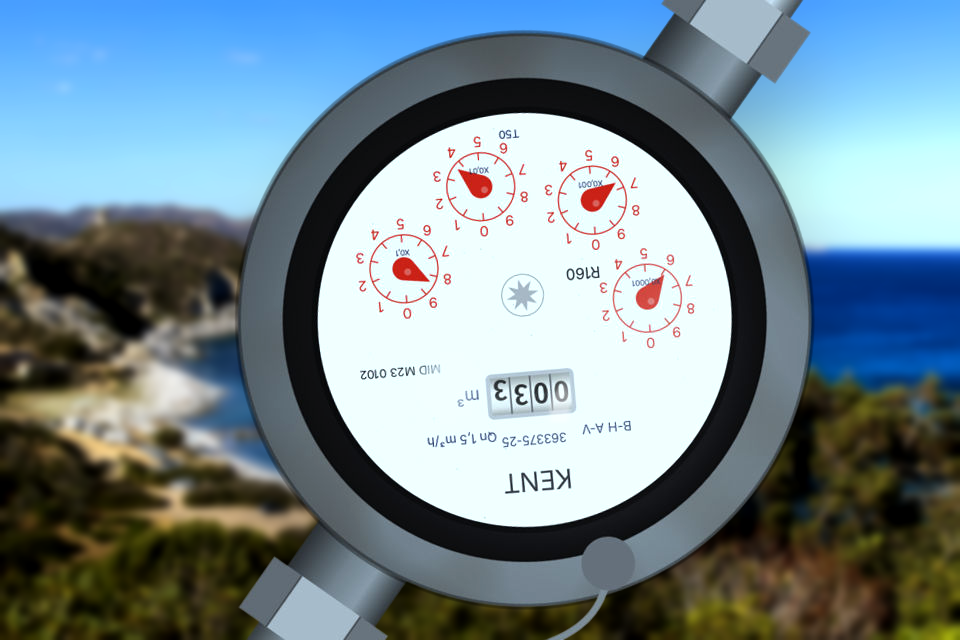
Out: 32.8366
